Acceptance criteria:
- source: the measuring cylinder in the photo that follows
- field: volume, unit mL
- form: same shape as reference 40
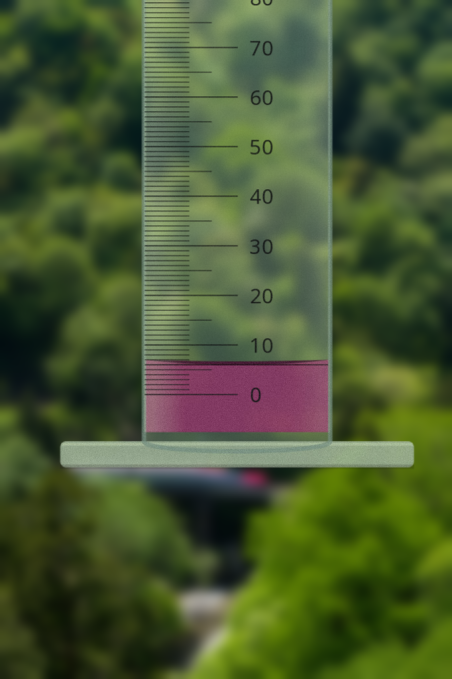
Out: 6
